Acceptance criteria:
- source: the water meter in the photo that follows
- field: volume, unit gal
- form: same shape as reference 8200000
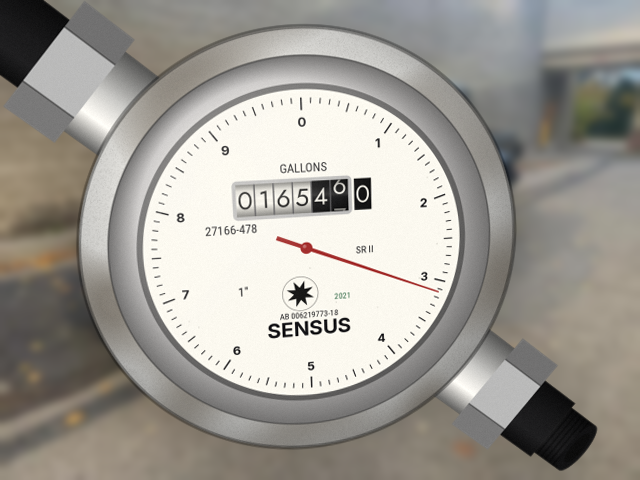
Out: 165463.1
